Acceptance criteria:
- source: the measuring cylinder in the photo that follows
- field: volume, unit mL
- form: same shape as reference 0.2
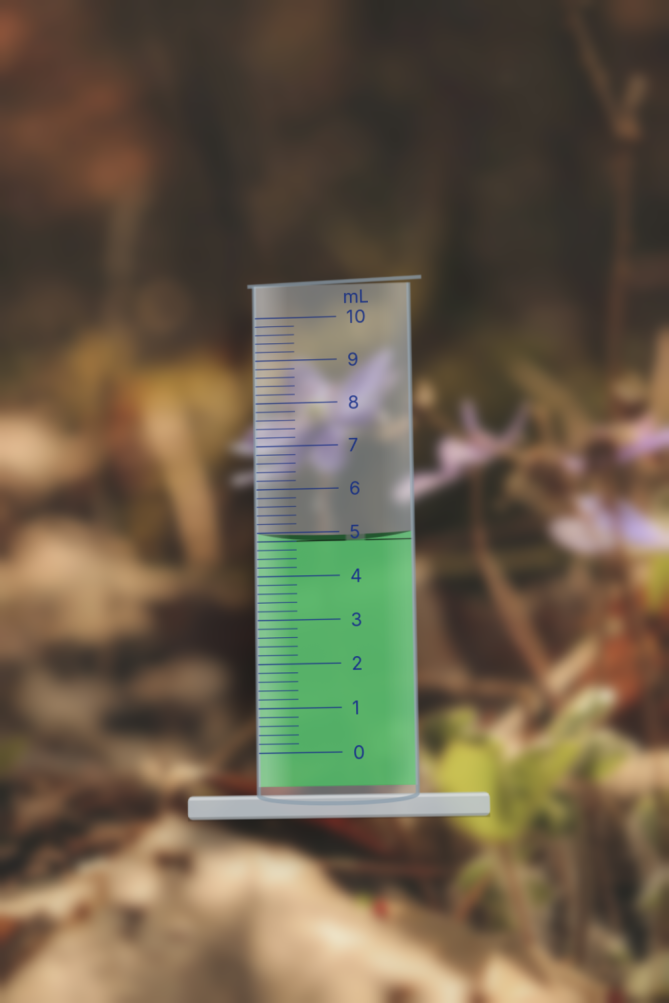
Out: 4.8
